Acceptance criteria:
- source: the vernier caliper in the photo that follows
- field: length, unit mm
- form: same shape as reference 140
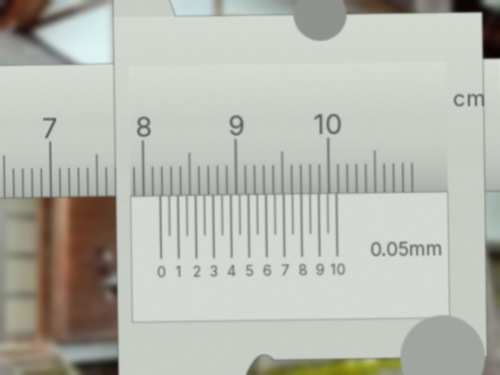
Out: 81.8
